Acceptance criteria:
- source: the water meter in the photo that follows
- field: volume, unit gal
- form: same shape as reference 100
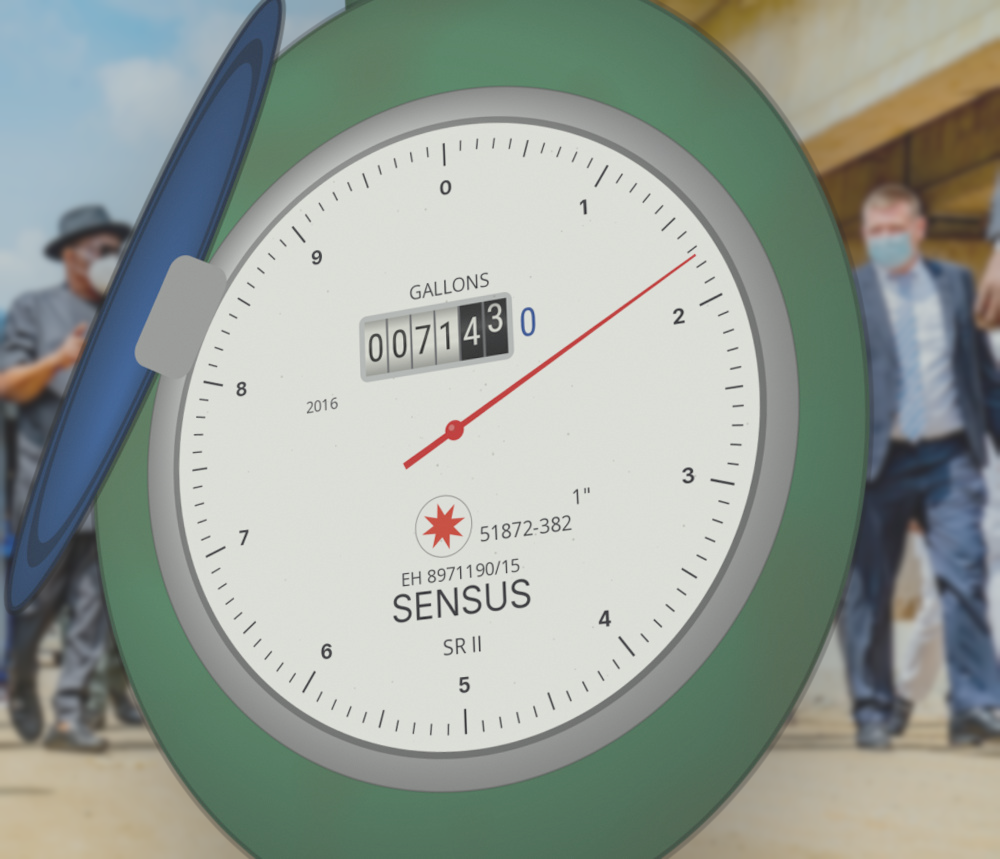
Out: 71431.7
